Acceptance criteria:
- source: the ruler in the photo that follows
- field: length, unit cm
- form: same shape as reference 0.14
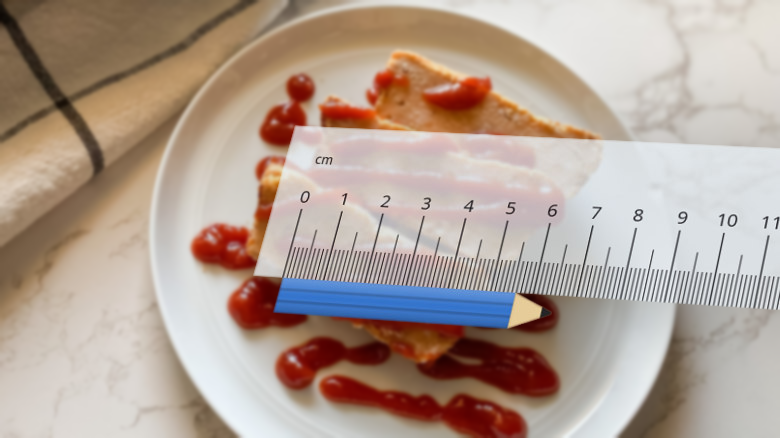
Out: 6.5
